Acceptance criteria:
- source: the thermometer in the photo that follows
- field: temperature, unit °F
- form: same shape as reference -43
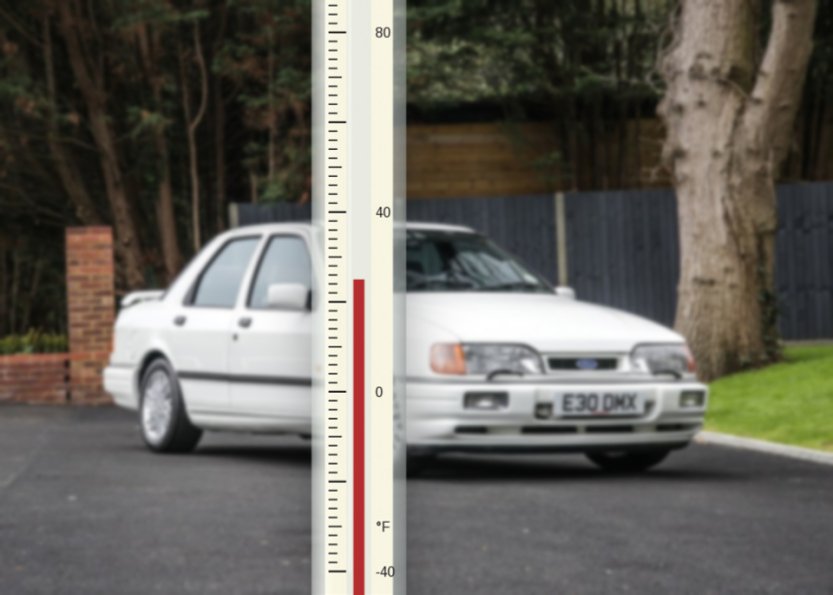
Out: 25
